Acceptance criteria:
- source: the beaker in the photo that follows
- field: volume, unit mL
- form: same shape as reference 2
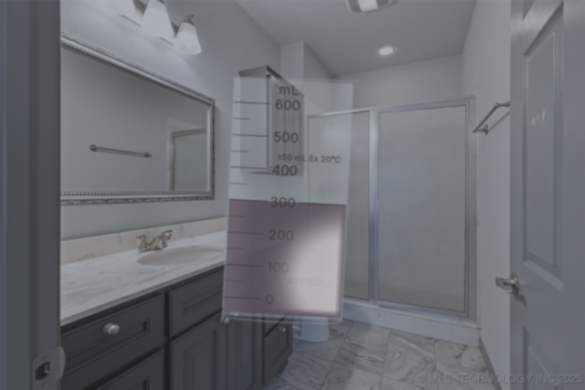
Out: 300
